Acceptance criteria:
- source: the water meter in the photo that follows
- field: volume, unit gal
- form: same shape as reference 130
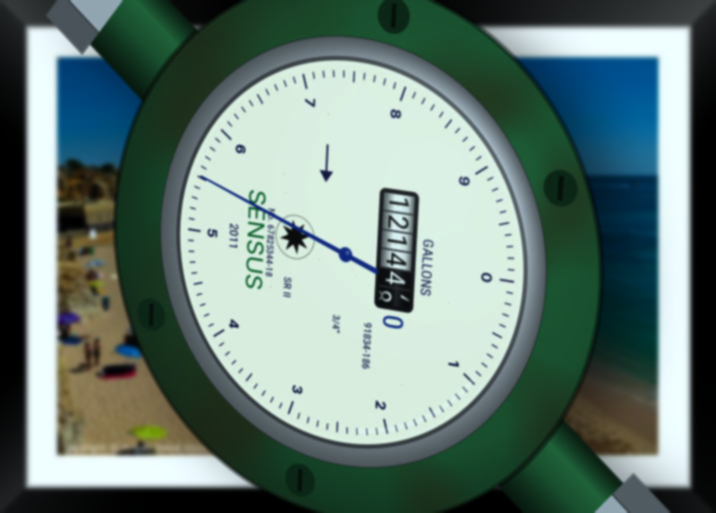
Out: 1214475.5
